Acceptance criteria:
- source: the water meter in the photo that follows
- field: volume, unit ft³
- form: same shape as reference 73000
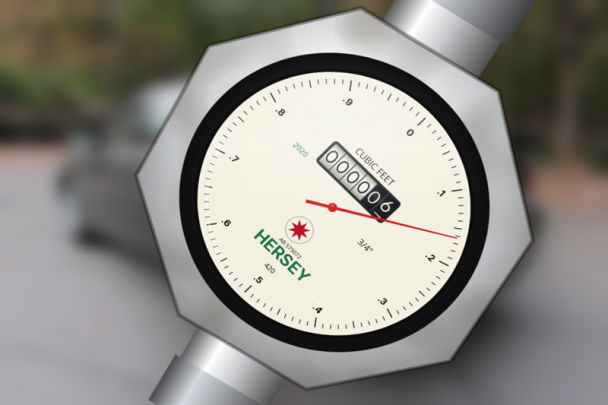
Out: 6.16
